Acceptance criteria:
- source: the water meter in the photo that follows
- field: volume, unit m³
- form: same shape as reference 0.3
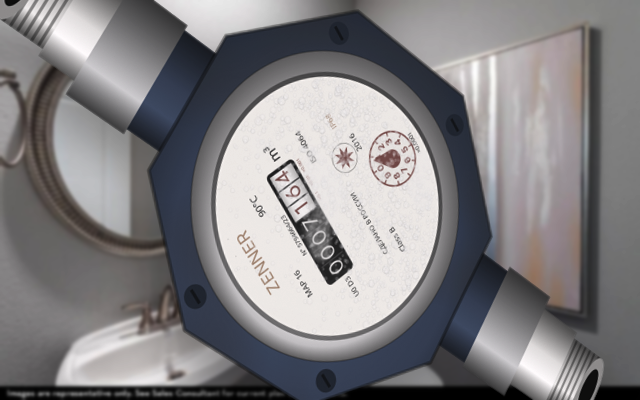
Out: 7.1640
